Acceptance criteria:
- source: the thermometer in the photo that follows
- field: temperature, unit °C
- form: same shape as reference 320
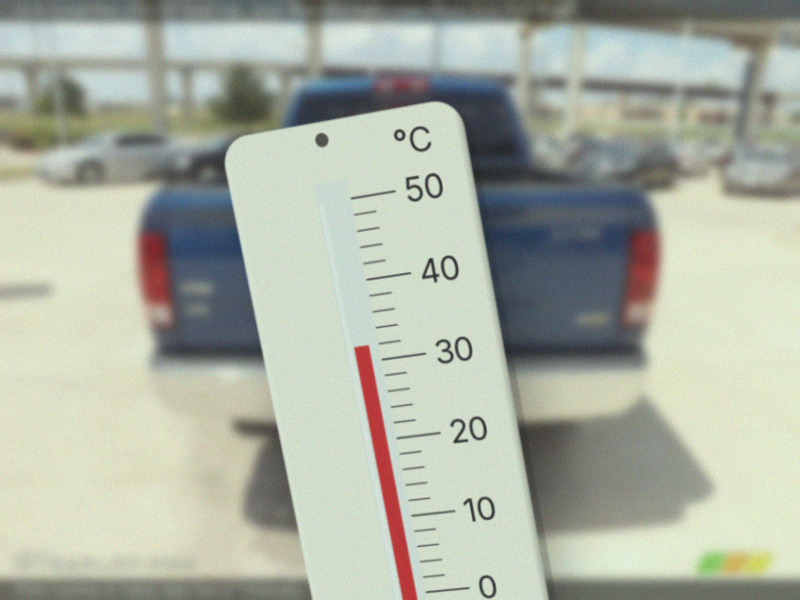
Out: 32
